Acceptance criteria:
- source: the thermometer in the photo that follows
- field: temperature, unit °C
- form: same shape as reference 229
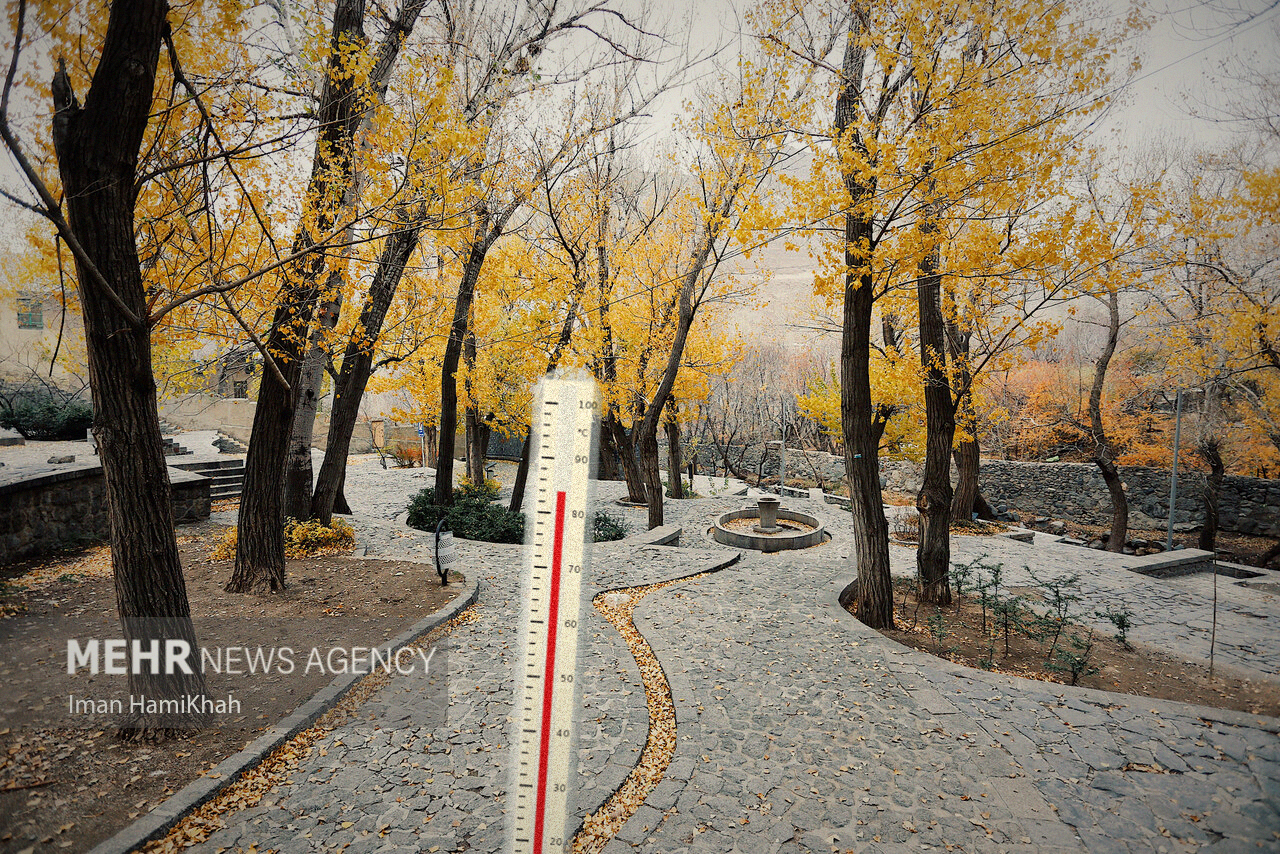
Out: 84
